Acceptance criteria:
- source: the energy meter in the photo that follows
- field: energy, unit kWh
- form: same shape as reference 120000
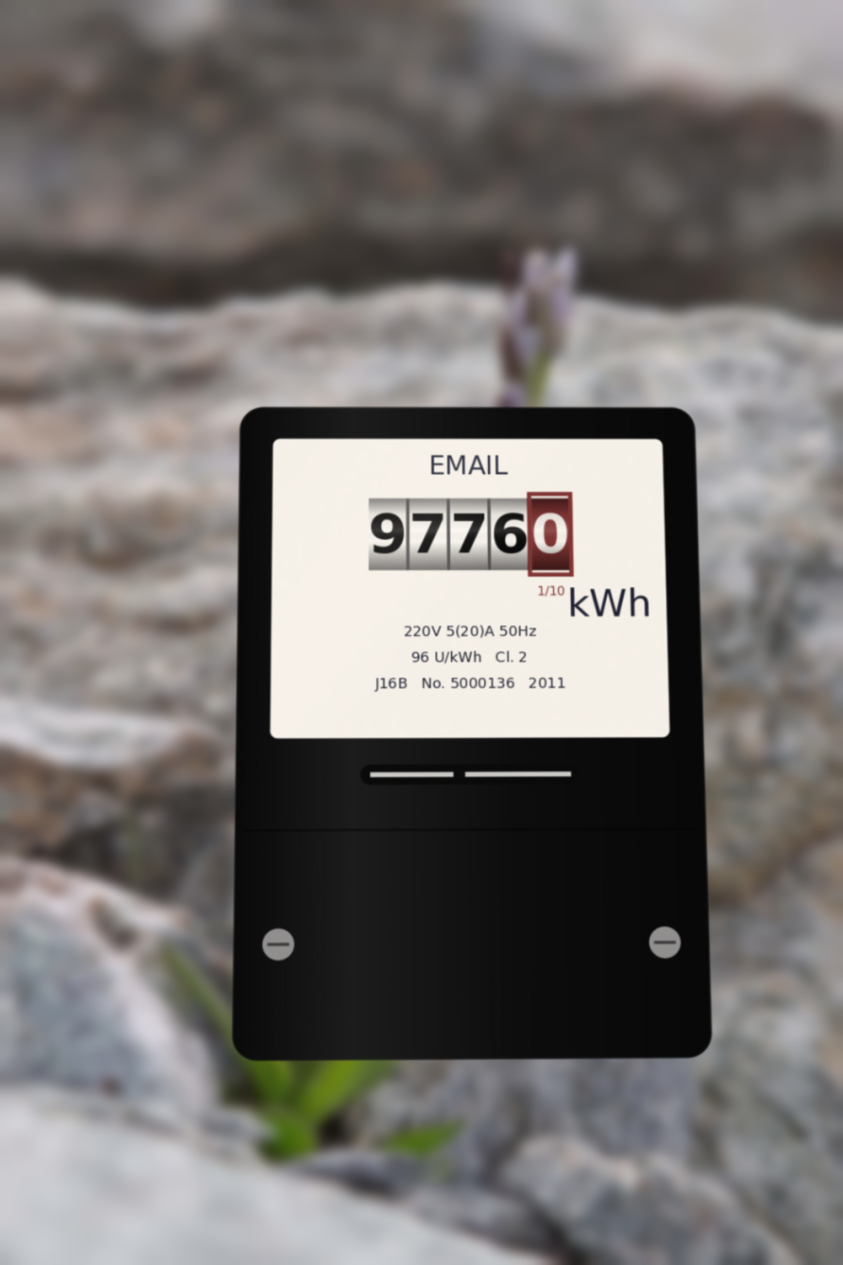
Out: 9776.0
